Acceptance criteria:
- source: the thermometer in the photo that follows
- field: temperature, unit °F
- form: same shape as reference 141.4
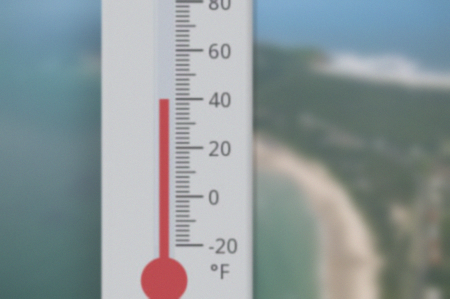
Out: 40
